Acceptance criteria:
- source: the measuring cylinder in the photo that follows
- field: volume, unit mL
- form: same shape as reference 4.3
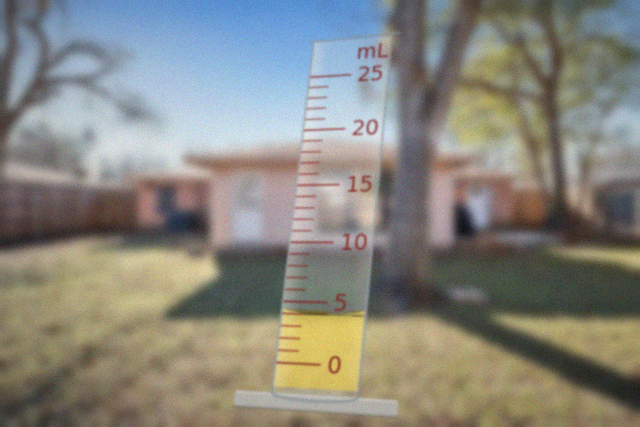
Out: 4
